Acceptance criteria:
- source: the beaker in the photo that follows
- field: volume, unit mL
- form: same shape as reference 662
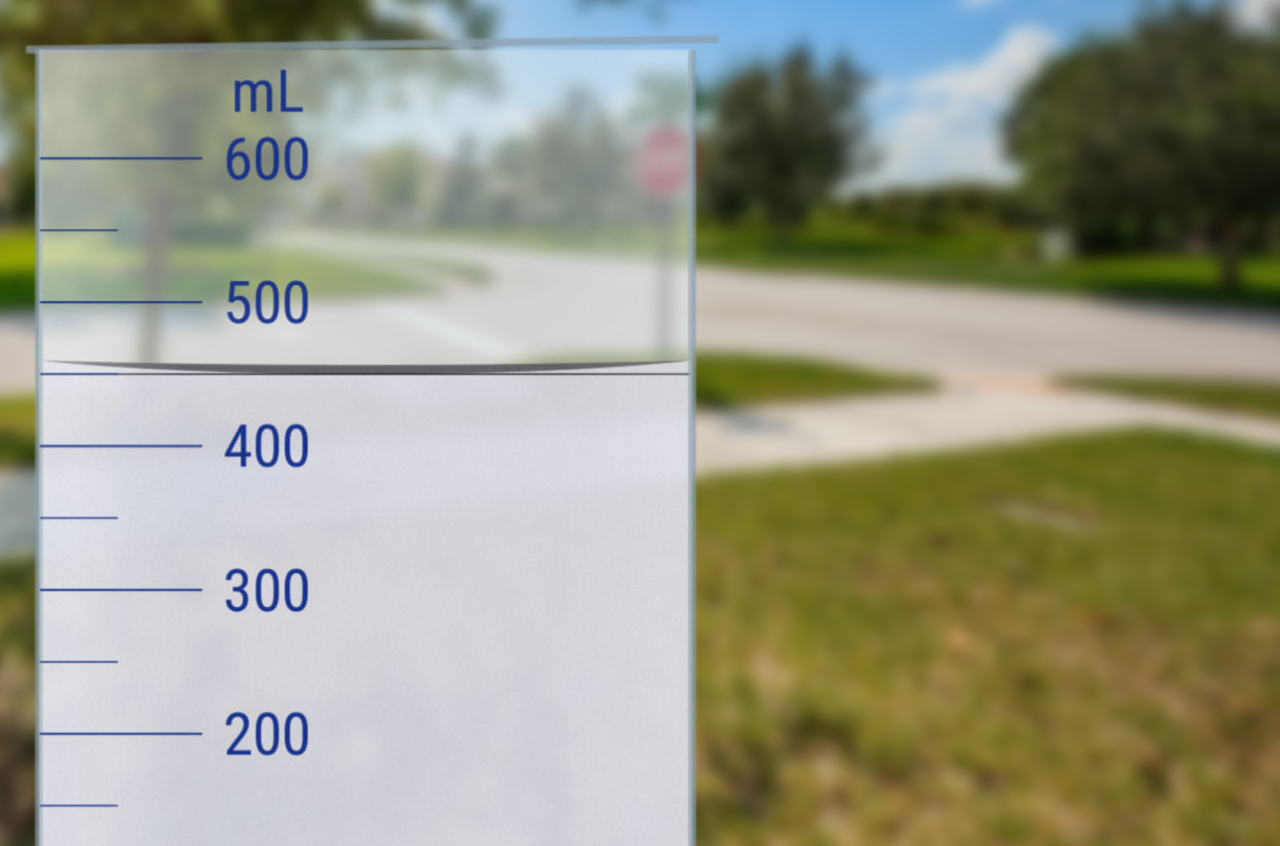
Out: 450
